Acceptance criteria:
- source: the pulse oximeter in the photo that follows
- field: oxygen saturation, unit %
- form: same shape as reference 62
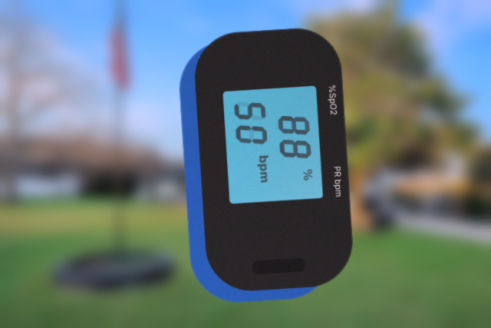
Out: 88
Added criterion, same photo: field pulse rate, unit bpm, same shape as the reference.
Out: 50
